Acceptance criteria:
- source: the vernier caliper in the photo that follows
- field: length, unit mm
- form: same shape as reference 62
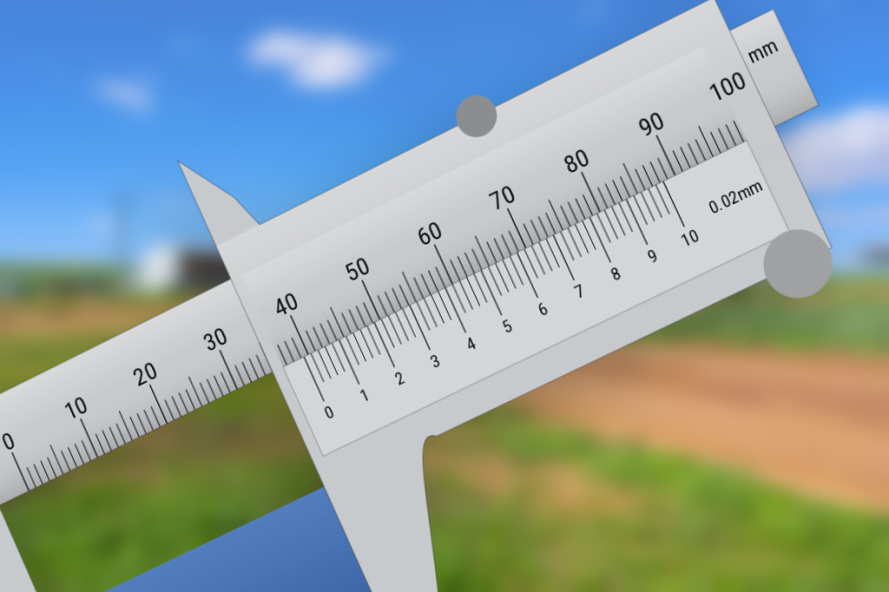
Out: 39.4
